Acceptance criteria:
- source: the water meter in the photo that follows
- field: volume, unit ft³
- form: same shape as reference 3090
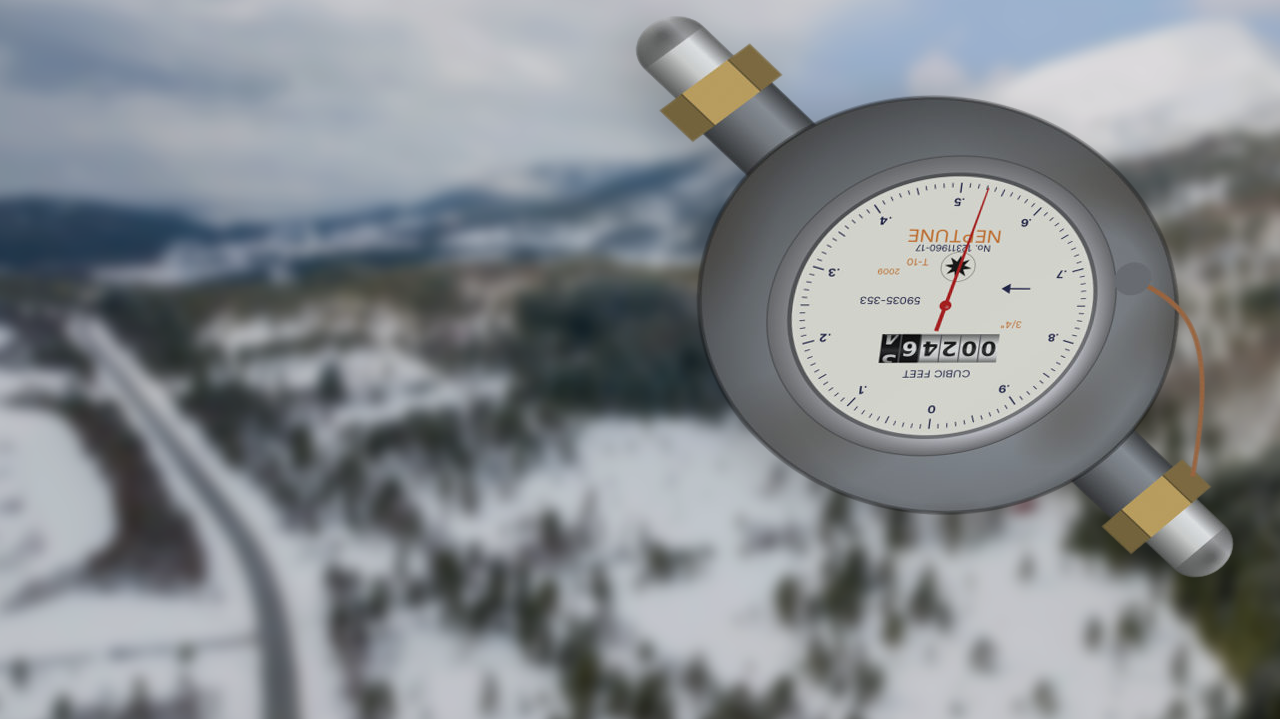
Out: 2463.53
